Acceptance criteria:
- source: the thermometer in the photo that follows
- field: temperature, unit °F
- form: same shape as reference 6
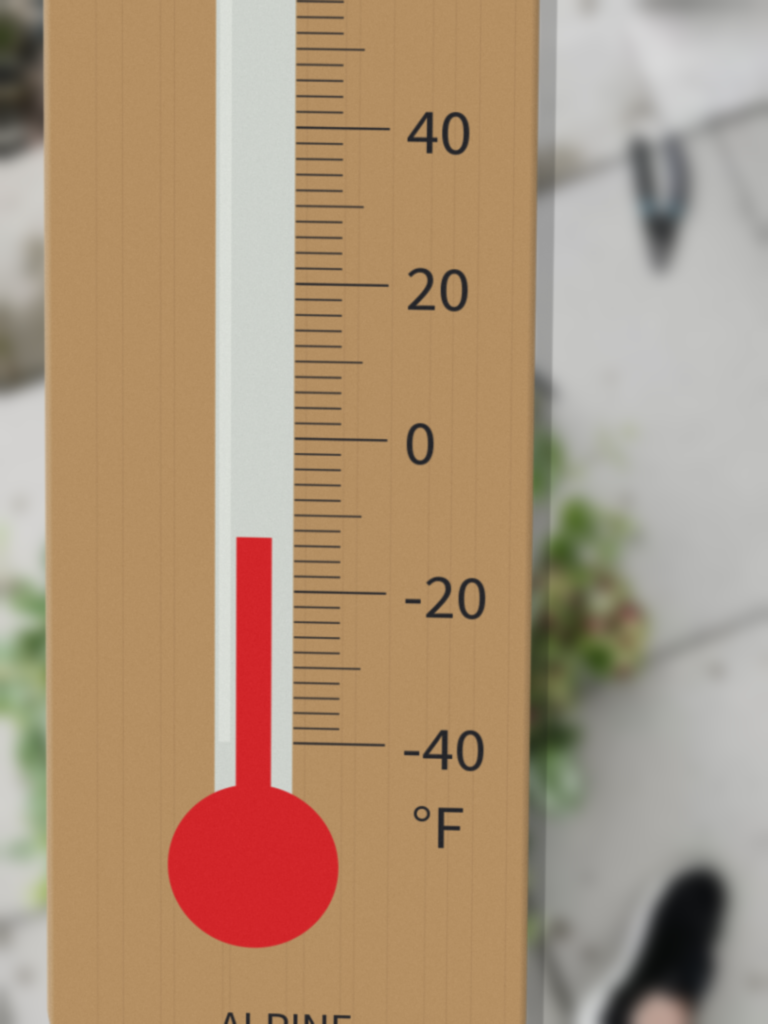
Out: -13
